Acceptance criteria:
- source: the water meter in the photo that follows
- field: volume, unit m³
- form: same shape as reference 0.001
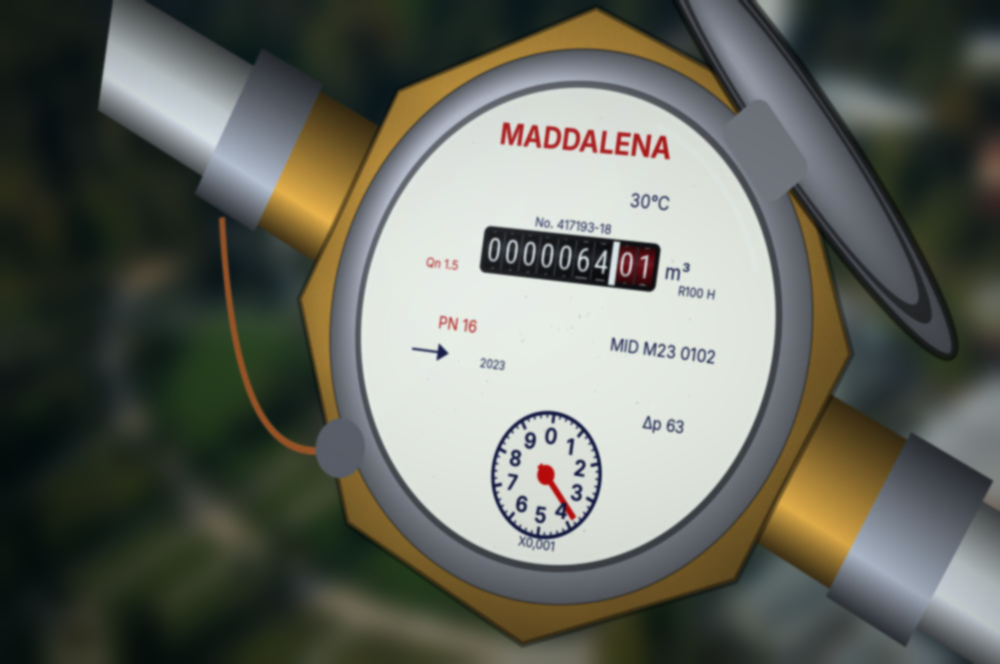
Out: 64.013
